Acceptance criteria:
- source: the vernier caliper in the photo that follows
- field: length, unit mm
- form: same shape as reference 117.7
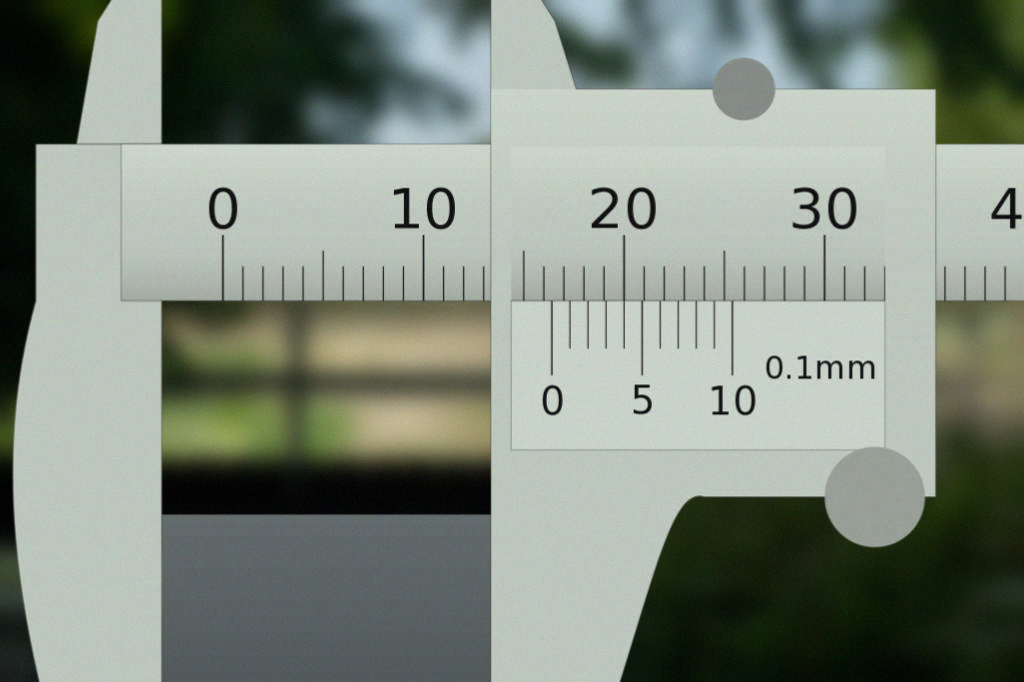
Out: 16.4
